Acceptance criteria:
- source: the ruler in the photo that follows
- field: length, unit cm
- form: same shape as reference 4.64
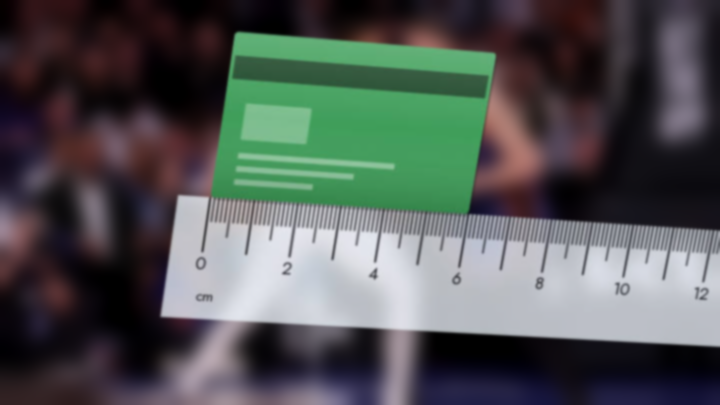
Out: 6
